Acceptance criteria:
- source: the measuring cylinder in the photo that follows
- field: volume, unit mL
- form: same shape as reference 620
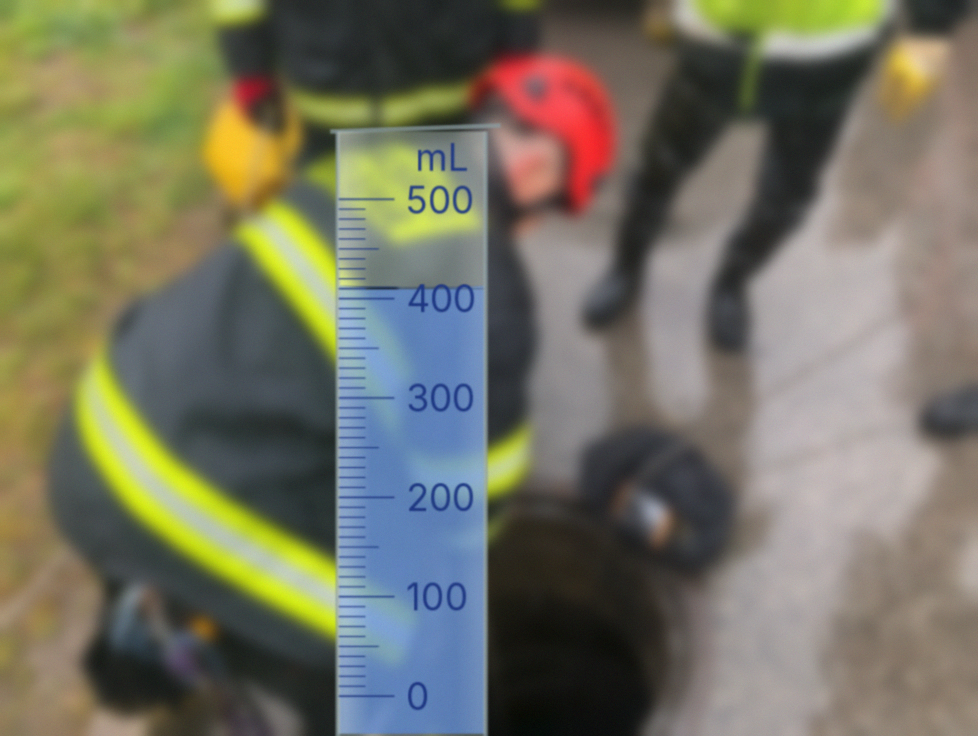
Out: 410
